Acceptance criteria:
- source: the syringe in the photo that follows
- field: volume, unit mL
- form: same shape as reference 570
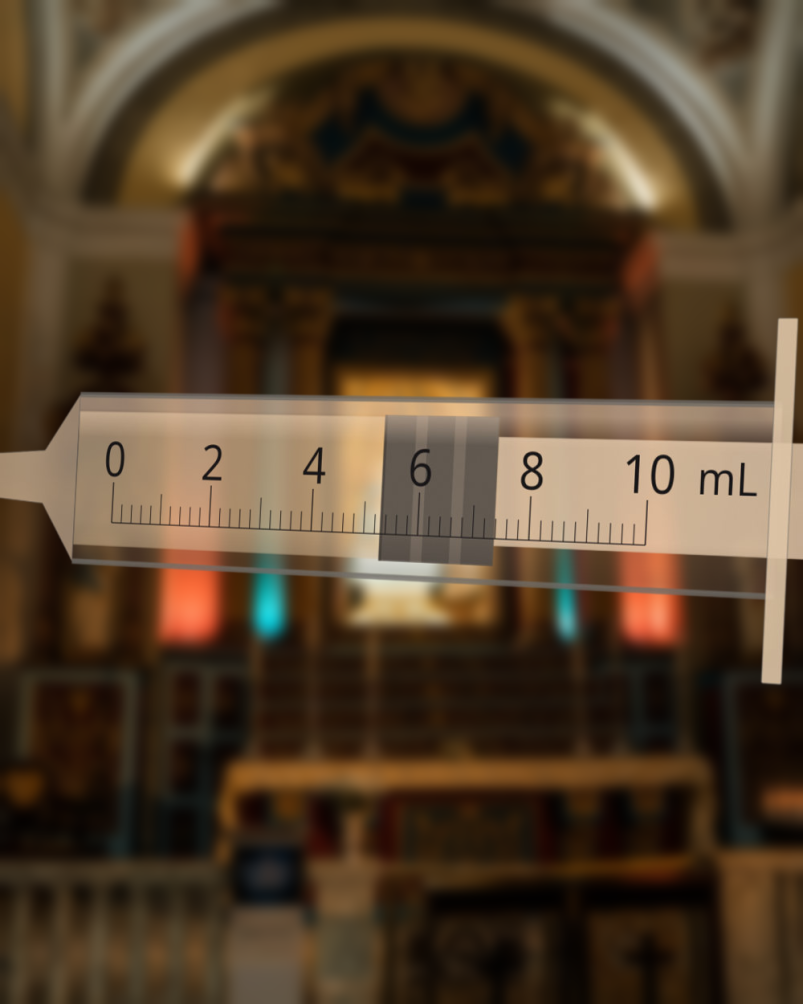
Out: 5.3
